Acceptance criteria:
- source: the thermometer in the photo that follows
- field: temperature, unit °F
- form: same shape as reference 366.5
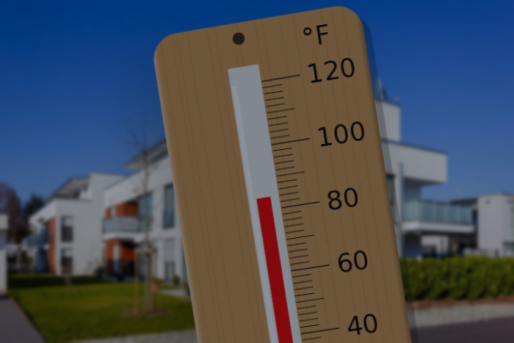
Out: 84
